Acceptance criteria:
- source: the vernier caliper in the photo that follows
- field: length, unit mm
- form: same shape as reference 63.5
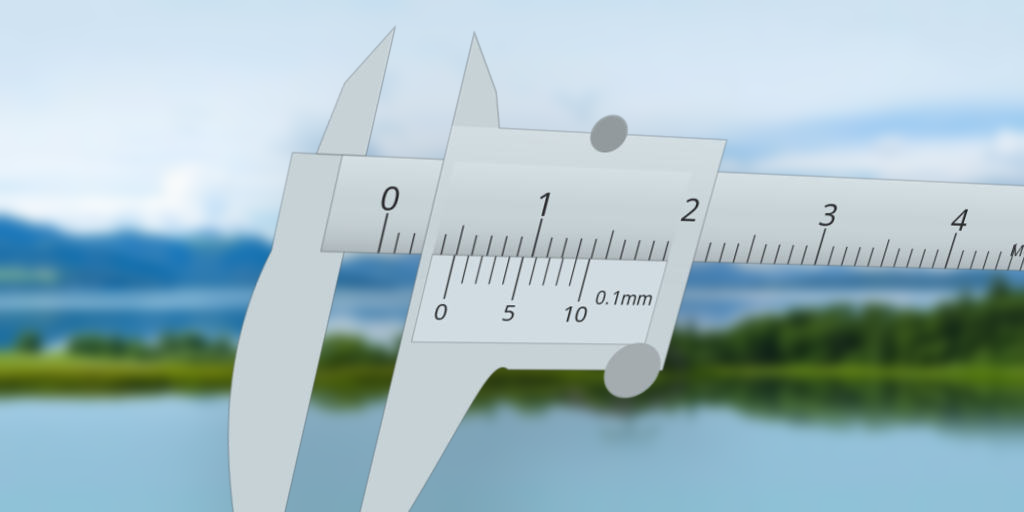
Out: 4.9
